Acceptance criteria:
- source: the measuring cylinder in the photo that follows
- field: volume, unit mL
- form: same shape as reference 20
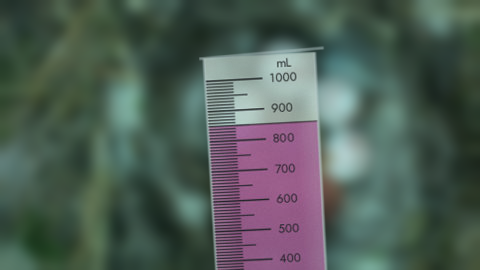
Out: 850
